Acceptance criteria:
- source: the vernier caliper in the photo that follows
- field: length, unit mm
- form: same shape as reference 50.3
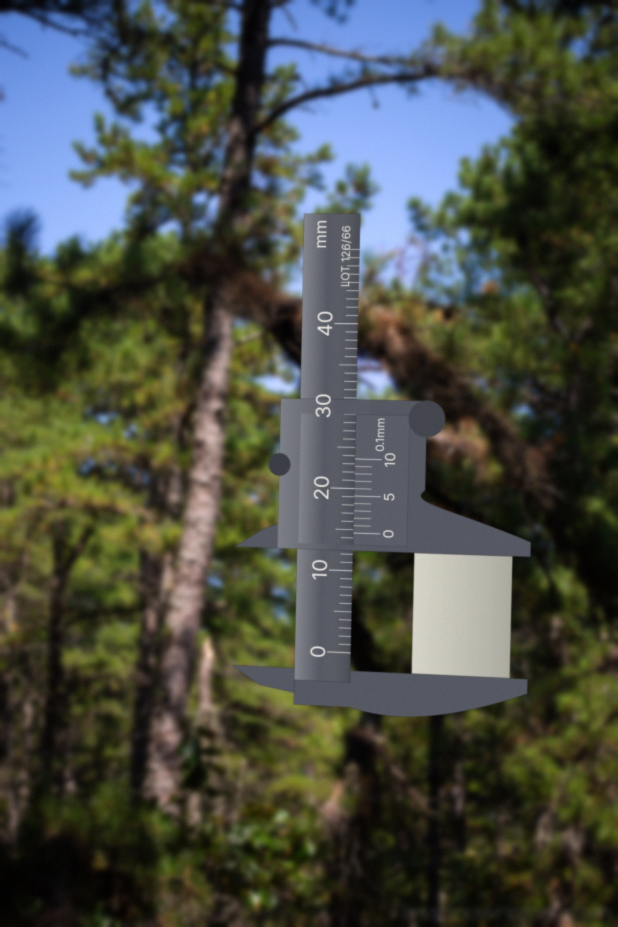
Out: 14.6
